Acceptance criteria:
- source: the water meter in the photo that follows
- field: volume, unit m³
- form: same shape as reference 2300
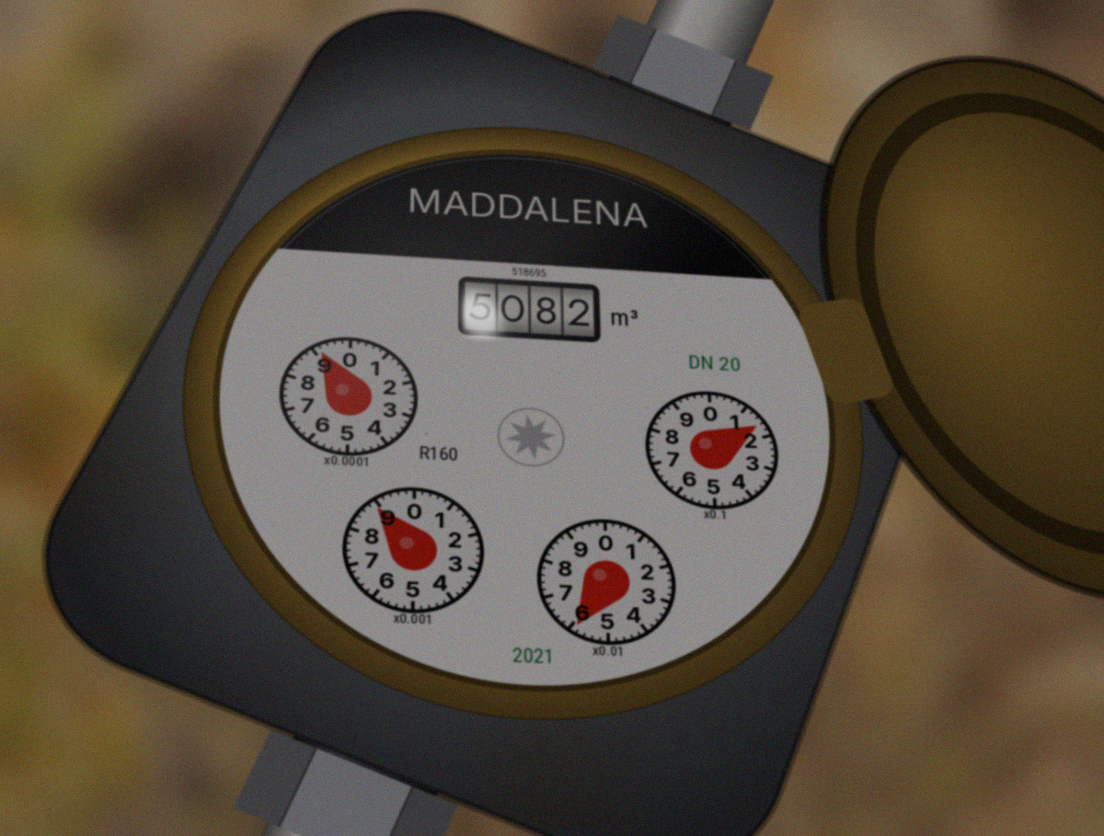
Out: 5082.1589
